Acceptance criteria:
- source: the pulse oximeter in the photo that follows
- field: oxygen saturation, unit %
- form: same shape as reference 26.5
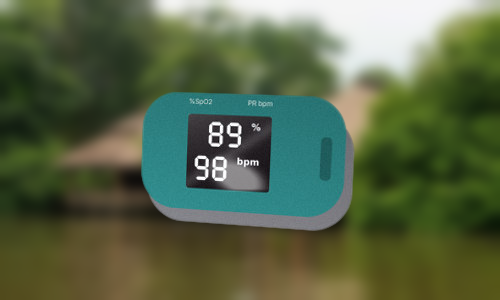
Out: 89
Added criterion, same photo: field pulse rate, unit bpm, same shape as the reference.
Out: 98
